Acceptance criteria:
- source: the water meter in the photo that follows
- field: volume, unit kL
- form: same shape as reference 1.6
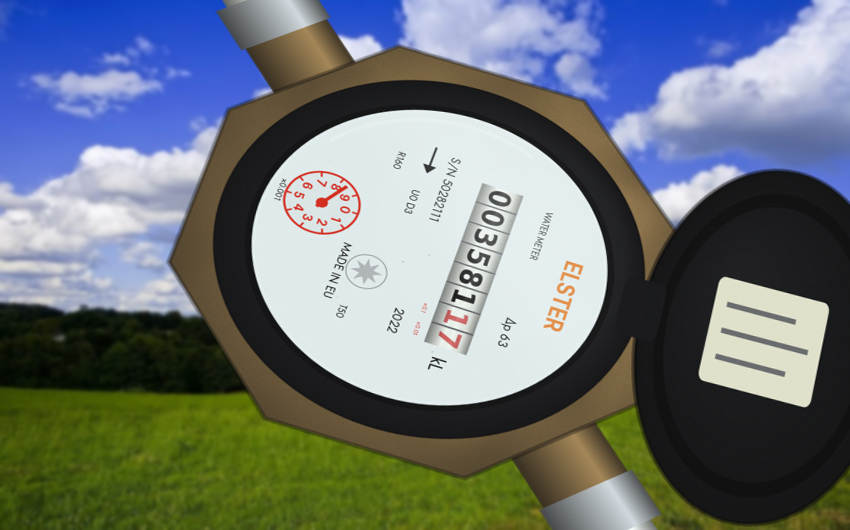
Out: 3581.178
